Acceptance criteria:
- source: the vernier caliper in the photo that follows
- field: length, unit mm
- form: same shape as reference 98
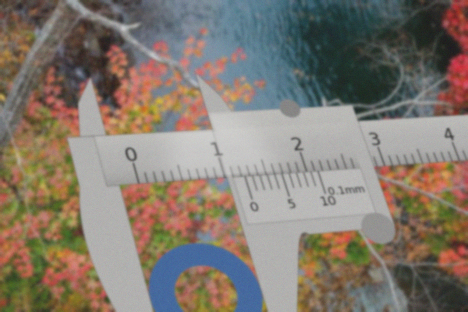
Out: 12.4
